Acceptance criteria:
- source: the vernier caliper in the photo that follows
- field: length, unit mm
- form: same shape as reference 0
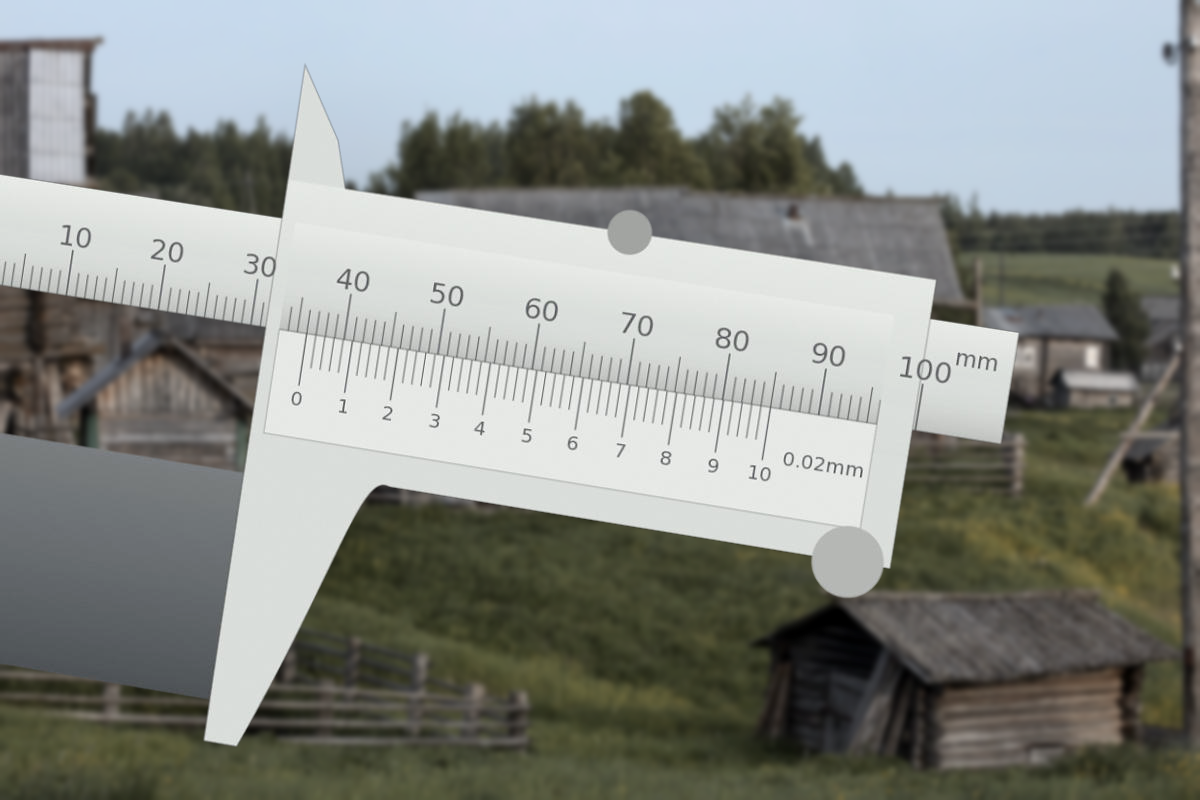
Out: 36.0
